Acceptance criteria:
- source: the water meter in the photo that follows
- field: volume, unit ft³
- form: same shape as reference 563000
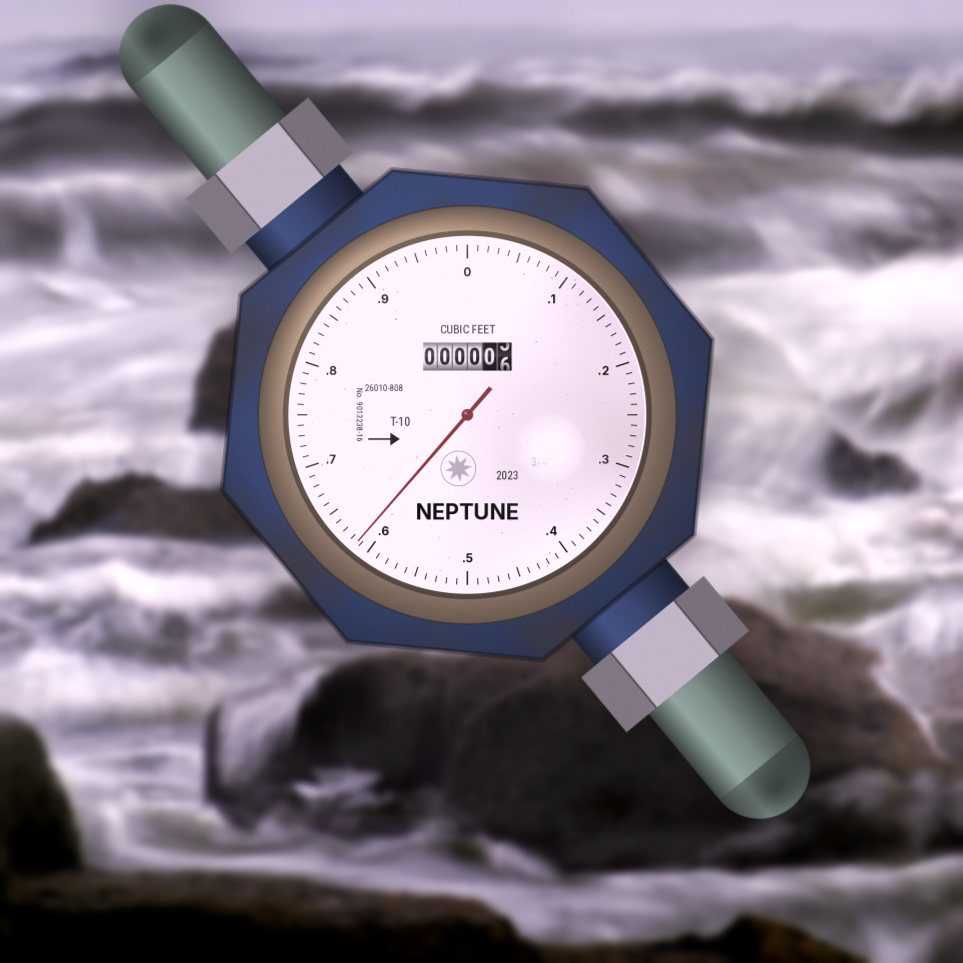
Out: 5.61
